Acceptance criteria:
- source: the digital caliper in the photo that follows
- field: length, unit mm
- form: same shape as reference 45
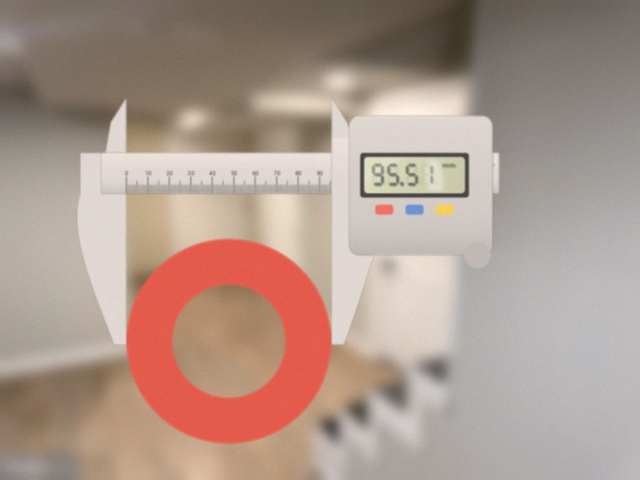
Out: 95.51
